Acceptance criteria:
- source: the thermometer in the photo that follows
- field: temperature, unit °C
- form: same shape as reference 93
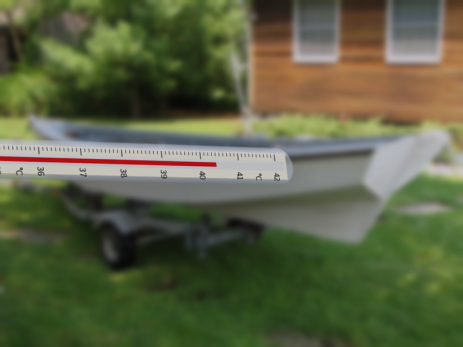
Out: 40.4
